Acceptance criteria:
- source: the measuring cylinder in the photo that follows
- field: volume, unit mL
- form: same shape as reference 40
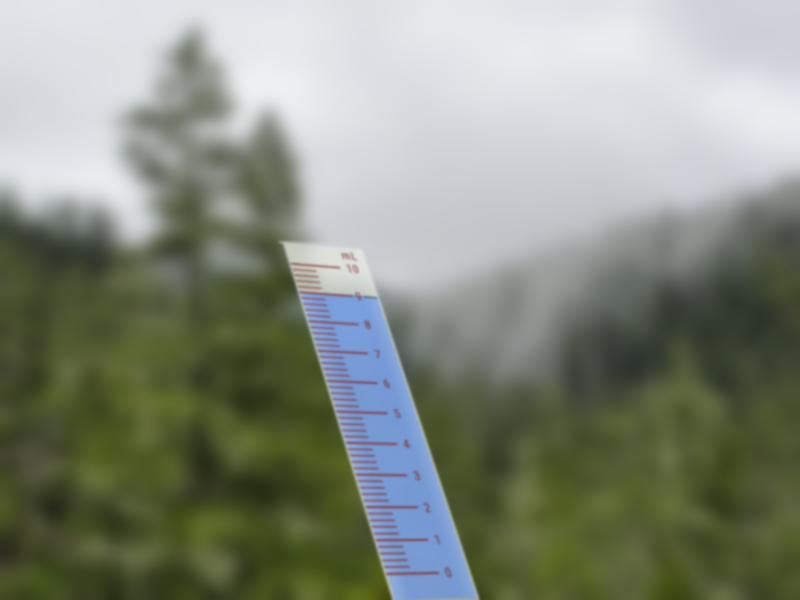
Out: 9
